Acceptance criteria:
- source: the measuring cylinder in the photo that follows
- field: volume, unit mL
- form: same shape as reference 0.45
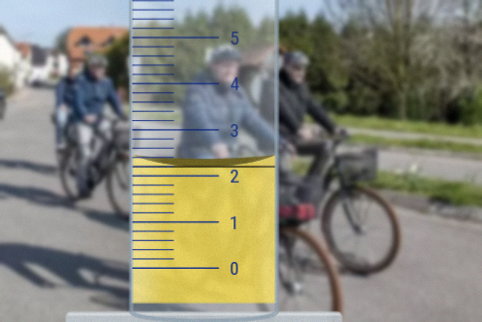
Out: 2.2
